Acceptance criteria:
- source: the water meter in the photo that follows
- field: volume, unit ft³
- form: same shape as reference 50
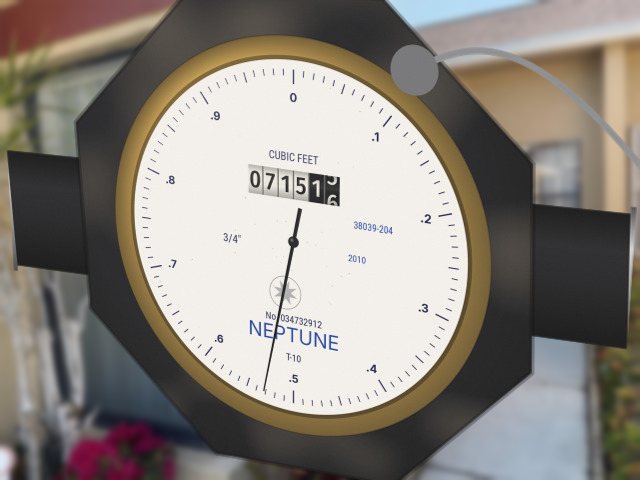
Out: 71515.53
